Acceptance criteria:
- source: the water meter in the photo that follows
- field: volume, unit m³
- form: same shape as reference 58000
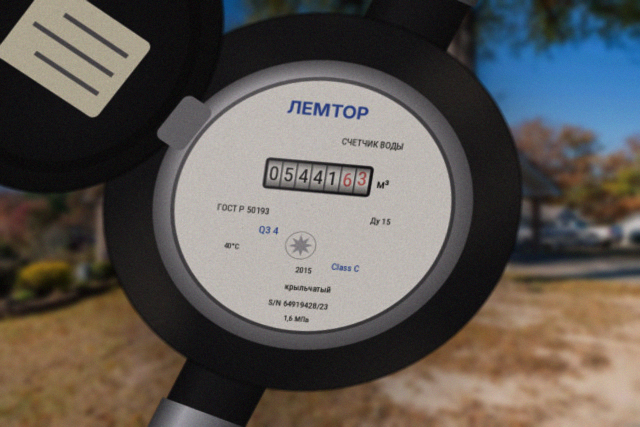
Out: 5441.63
